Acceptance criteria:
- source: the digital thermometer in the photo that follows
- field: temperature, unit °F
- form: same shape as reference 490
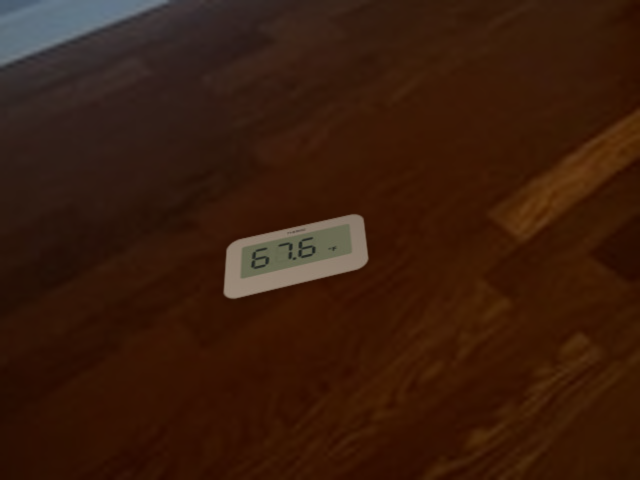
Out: 67.6
